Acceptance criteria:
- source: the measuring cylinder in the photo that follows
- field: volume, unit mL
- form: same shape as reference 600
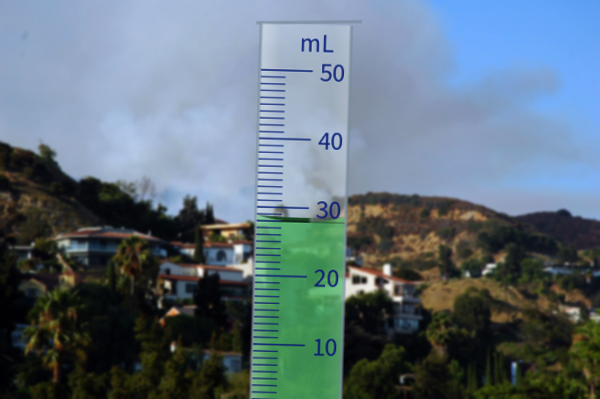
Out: 28
